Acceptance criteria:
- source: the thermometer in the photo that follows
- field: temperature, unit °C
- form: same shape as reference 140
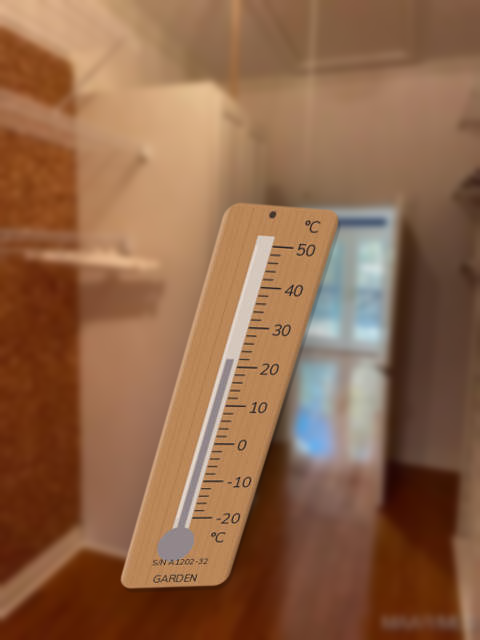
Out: 22
